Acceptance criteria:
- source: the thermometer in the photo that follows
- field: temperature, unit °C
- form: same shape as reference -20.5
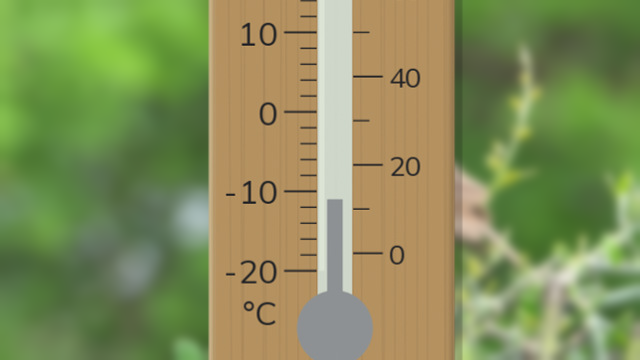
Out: -11
